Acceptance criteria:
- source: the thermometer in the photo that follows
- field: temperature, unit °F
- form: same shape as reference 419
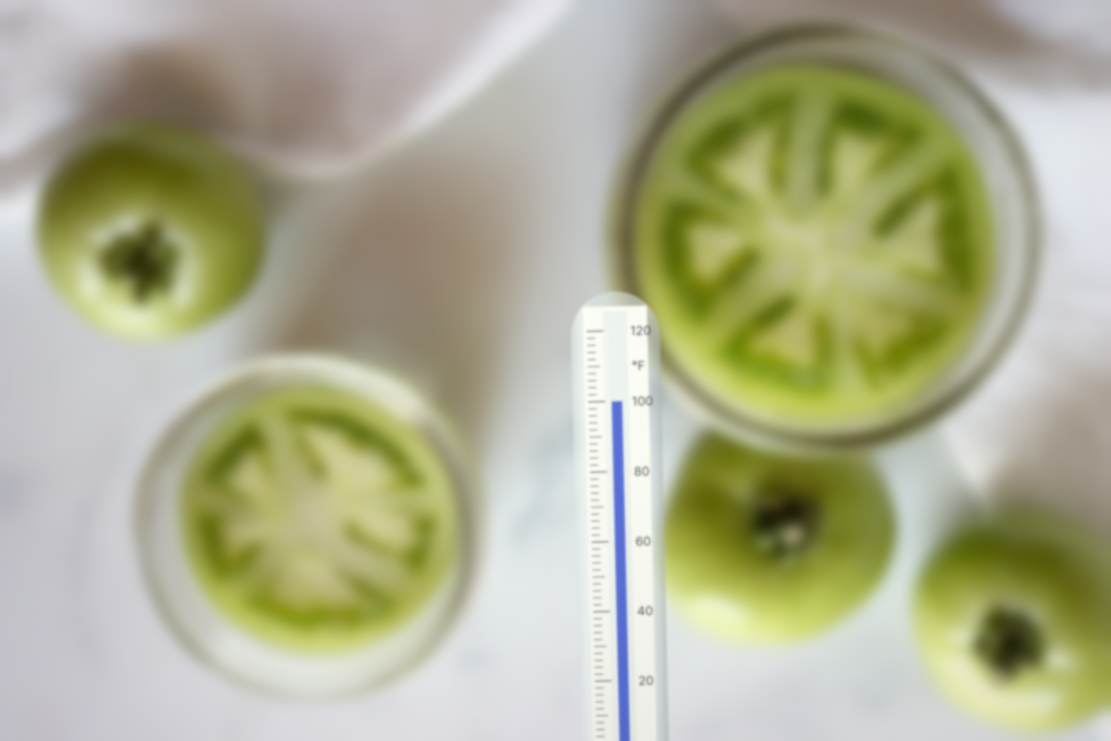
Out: 100
